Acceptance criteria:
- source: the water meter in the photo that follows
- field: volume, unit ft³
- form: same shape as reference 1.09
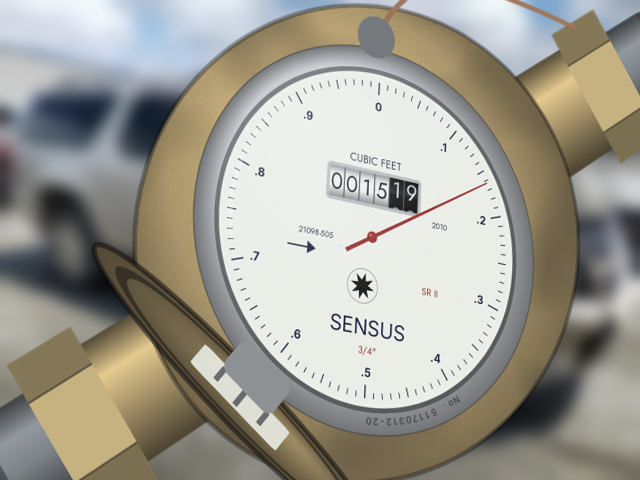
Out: 1519.16
